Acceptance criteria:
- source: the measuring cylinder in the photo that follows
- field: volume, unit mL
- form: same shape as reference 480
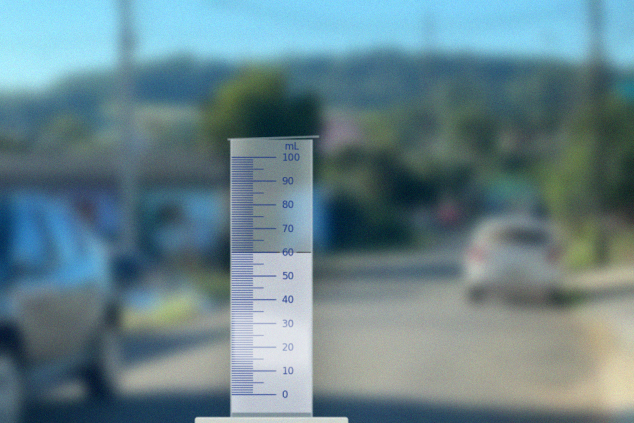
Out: 60
